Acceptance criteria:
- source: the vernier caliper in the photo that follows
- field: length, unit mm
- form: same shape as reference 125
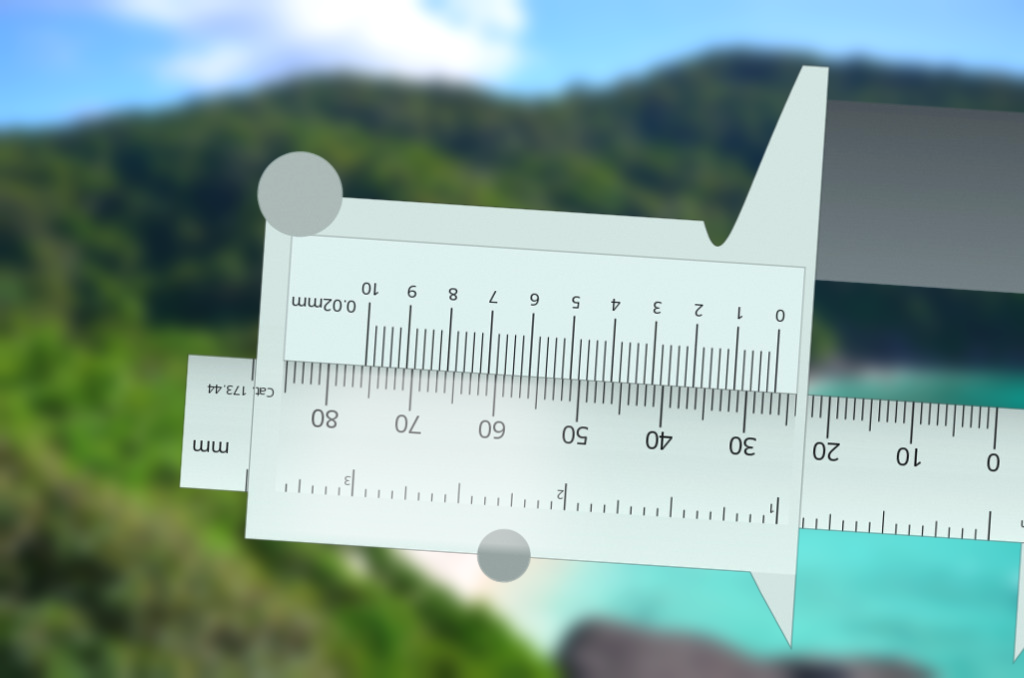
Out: 26.6
